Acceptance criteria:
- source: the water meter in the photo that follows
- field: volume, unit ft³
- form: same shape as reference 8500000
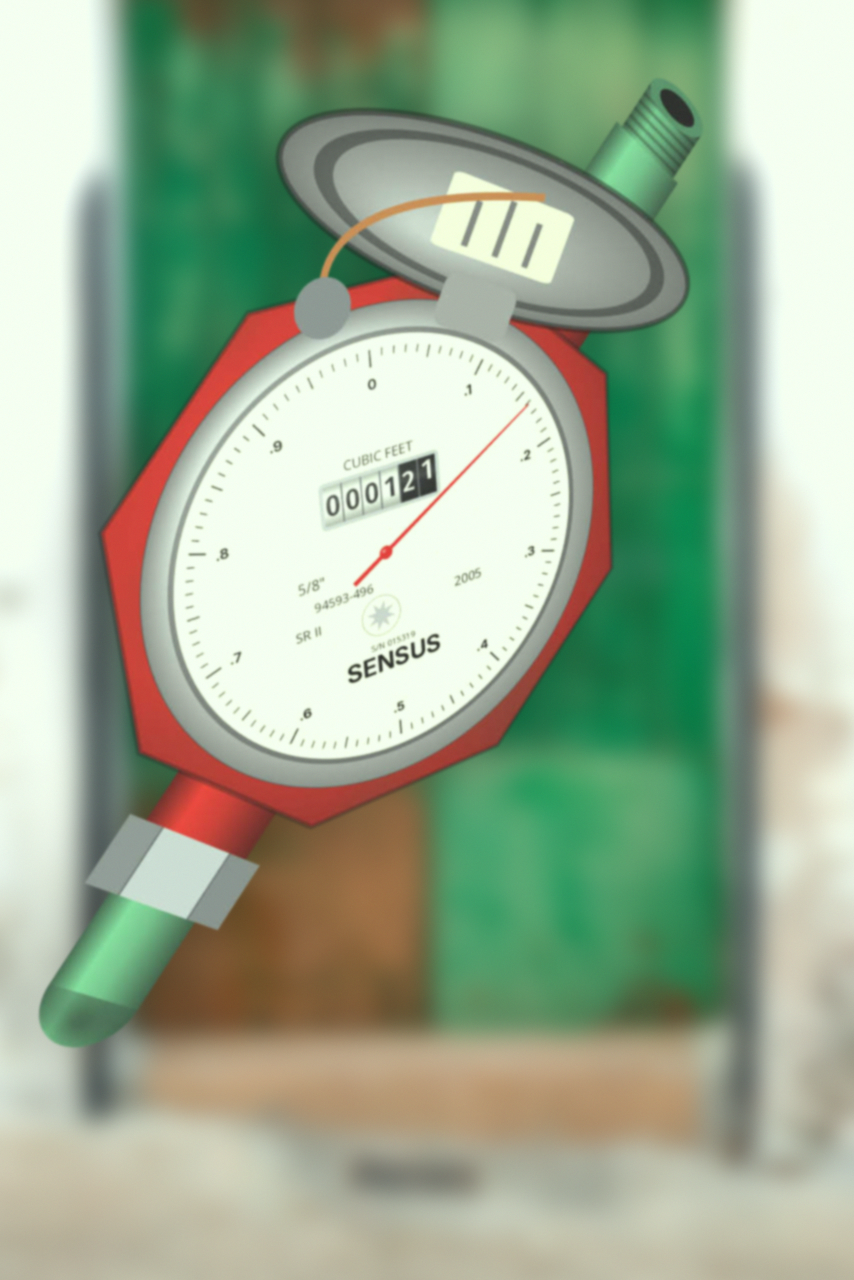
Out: 121.16
